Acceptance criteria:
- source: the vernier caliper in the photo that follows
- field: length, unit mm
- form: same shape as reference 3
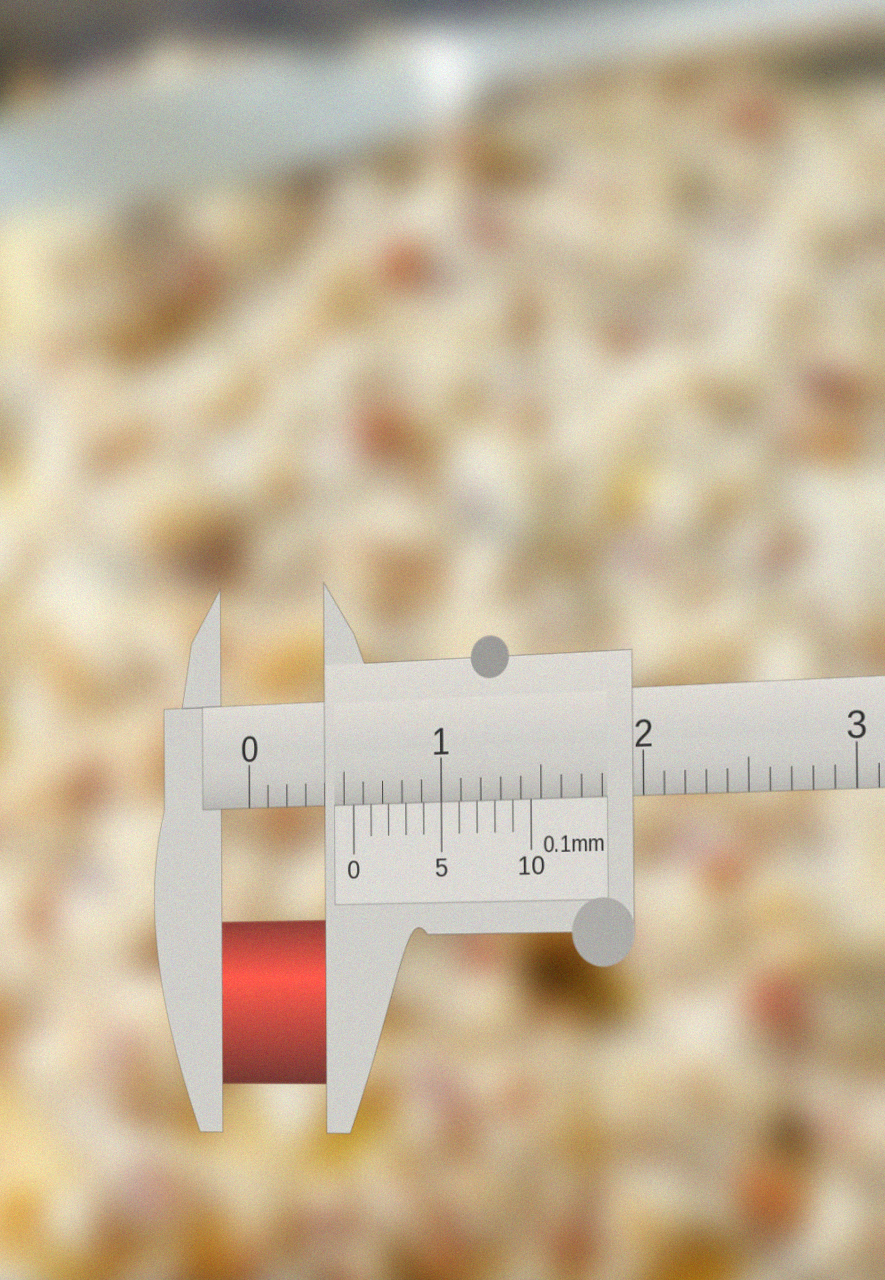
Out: 5.5
